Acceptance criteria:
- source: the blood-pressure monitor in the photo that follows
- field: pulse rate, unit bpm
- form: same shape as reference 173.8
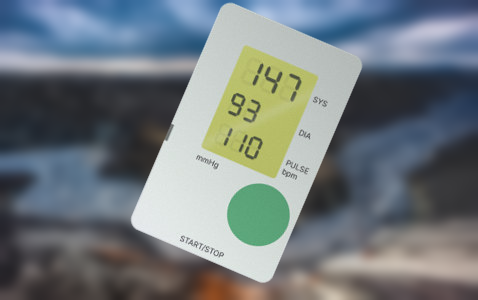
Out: 110
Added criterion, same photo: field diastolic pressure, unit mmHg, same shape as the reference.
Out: 93
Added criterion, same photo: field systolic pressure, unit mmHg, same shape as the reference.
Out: 147
